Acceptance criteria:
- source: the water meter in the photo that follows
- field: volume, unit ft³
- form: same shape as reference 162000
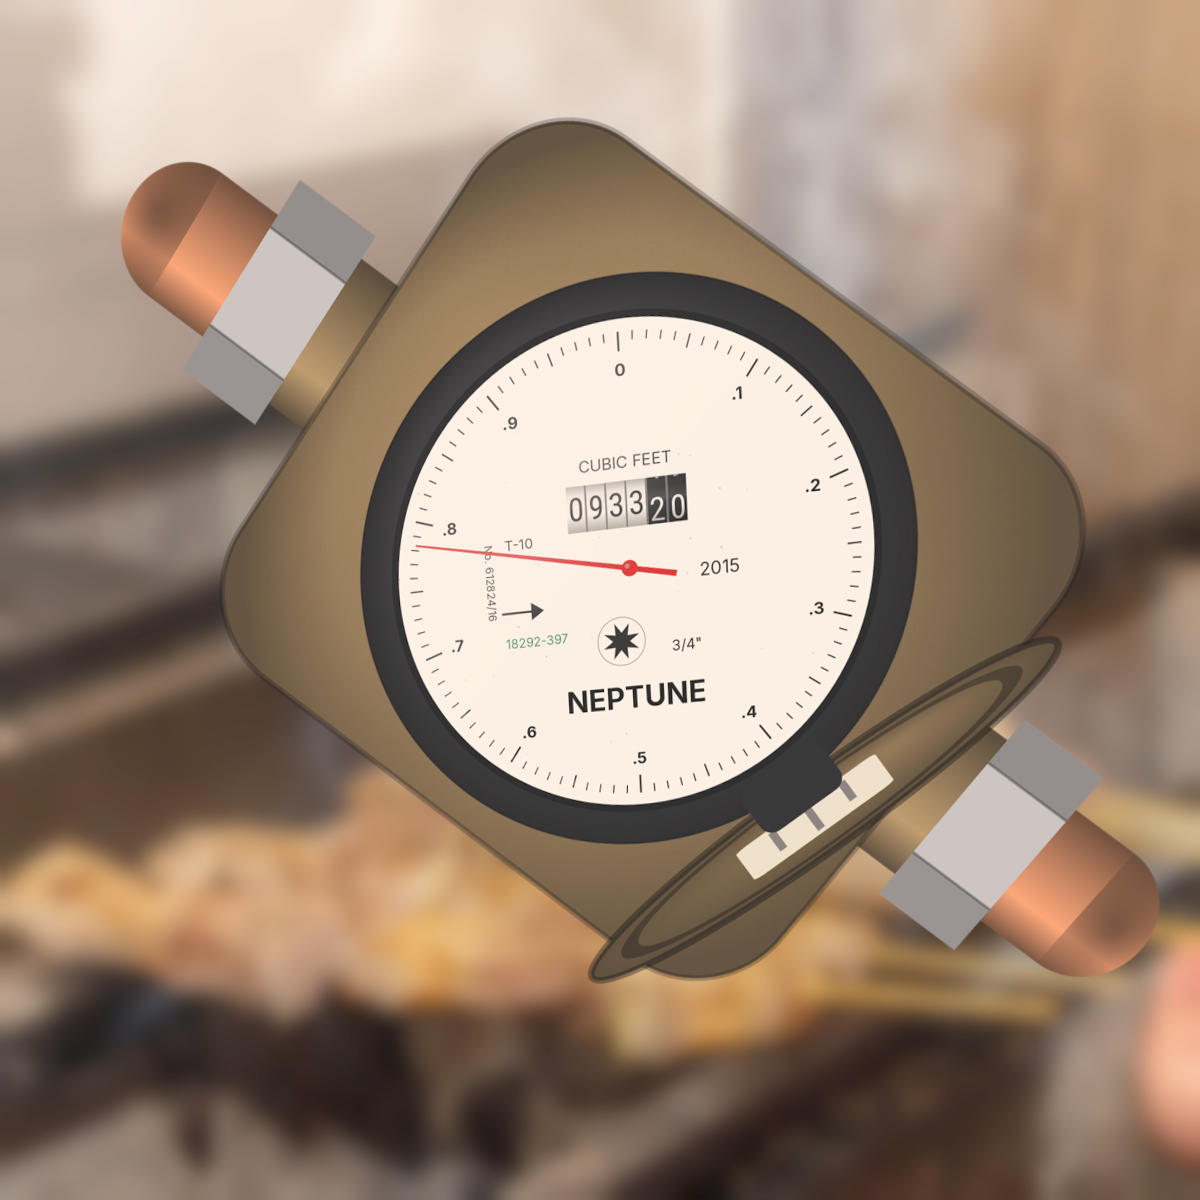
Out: 93319.78
